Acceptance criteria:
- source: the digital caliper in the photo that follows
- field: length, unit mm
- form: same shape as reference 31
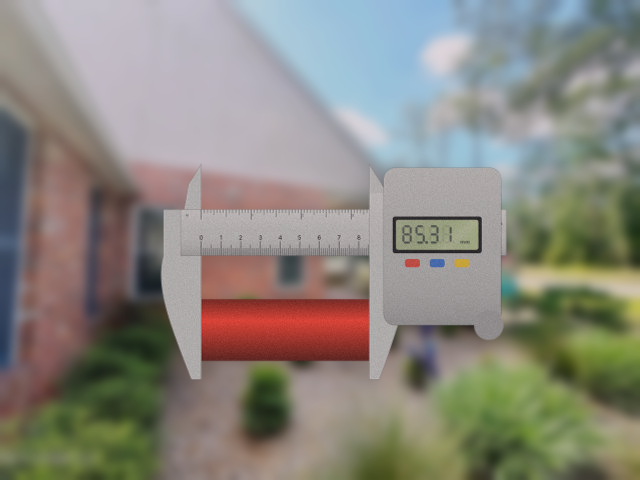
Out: 85.31
